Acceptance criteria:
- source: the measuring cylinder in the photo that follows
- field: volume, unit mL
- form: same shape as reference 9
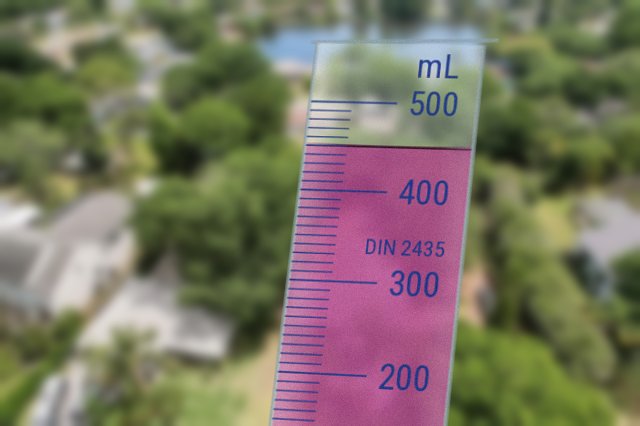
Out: 450
